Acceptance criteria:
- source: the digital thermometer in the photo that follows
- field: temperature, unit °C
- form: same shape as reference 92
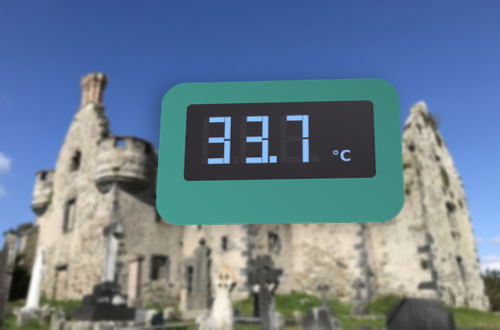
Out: 33.7
